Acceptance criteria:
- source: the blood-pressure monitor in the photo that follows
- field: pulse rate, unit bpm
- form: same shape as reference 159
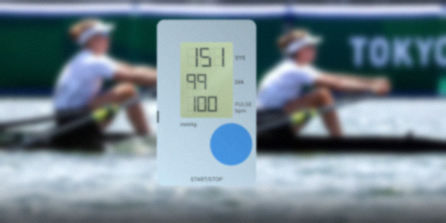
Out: 100
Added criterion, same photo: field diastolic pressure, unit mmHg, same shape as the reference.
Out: 99
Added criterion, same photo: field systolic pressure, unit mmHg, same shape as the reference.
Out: 151
